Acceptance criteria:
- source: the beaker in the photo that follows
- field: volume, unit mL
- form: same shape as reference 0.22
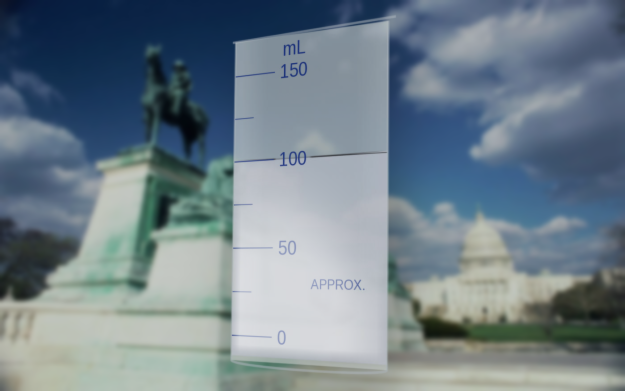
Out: 100
